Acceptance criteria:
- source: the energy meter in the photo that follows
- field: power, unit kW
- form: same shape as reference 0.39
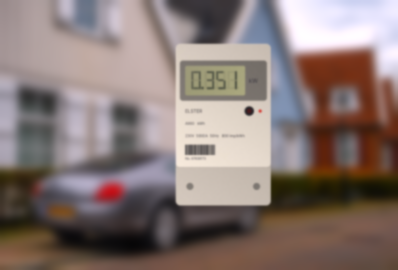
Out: 0.351
